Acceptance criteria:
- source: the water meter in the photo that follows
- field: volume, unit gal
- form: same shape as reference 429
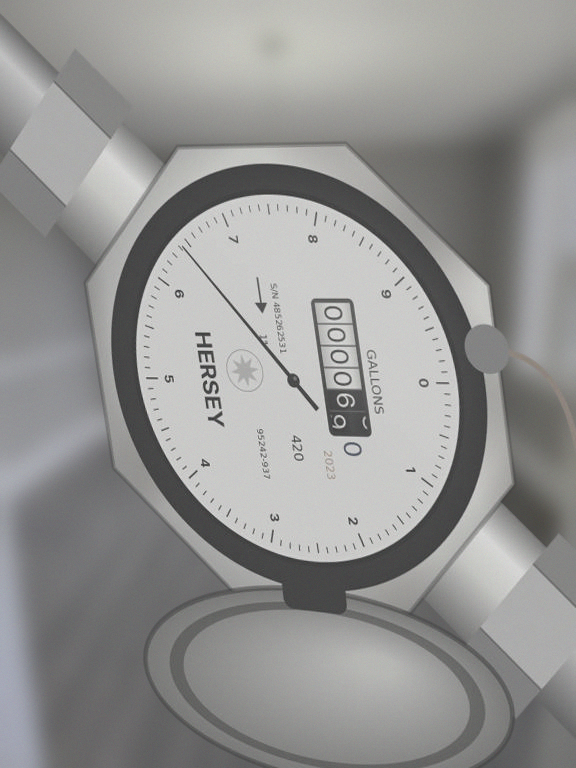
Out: 686.4
